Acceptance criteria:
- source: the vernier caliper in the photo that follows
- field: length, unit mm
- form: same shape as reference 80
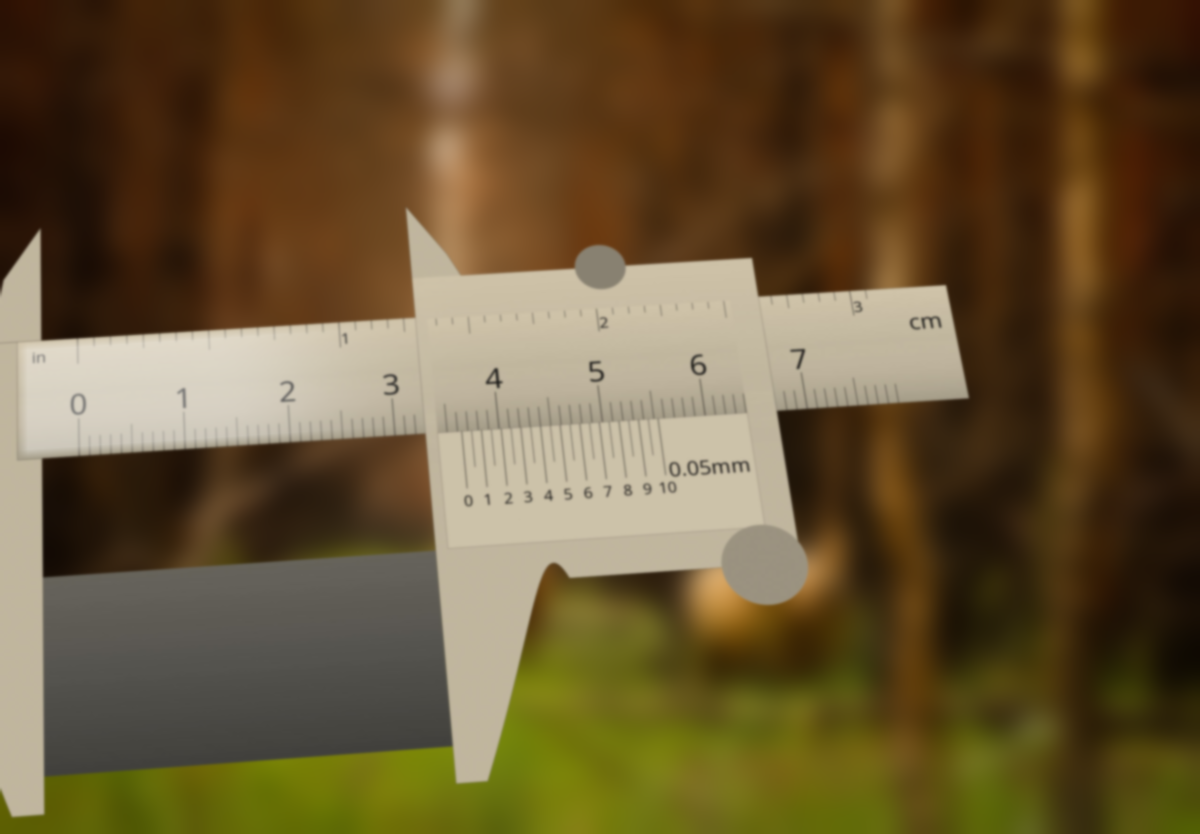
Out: 36.4
